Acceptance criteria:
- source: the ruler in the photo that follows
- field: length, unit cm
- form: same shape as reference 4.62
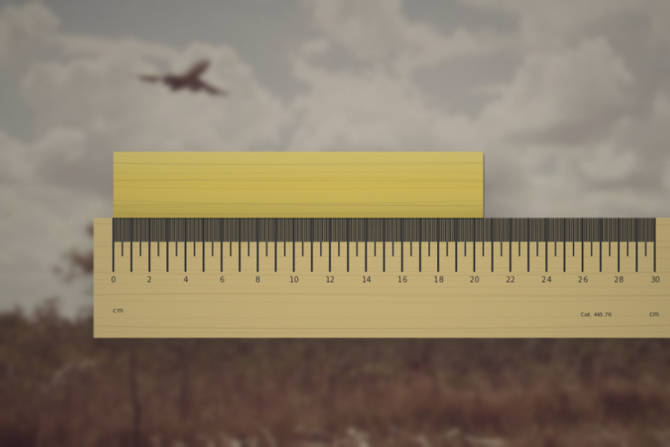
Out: 20.5
